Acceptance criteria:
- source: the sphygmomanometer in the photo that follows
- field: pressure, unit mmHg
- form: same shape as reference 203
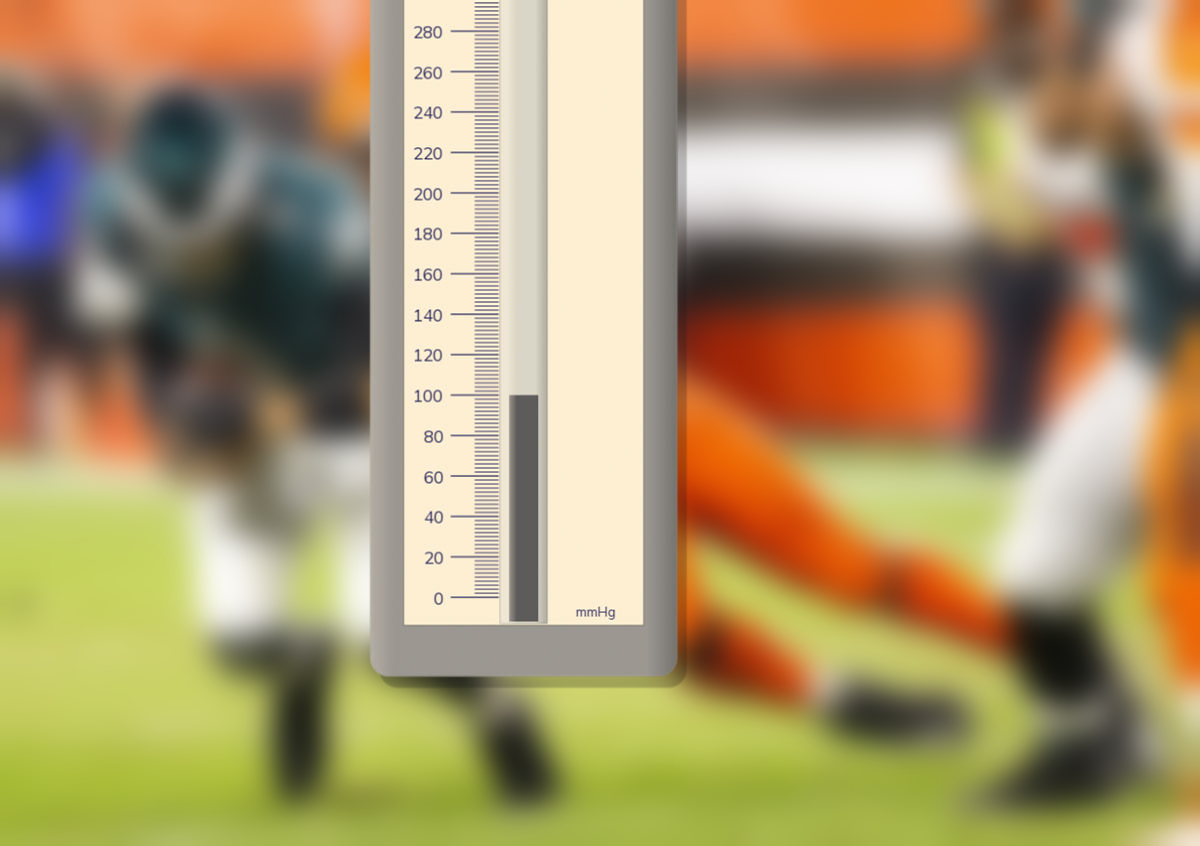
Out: 100
